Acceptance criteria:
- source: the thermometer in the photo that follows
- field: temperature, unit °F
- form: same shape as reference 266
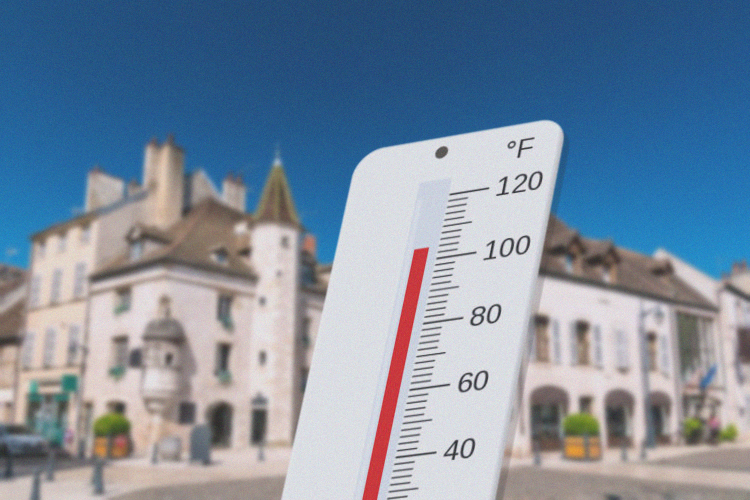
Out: 104
